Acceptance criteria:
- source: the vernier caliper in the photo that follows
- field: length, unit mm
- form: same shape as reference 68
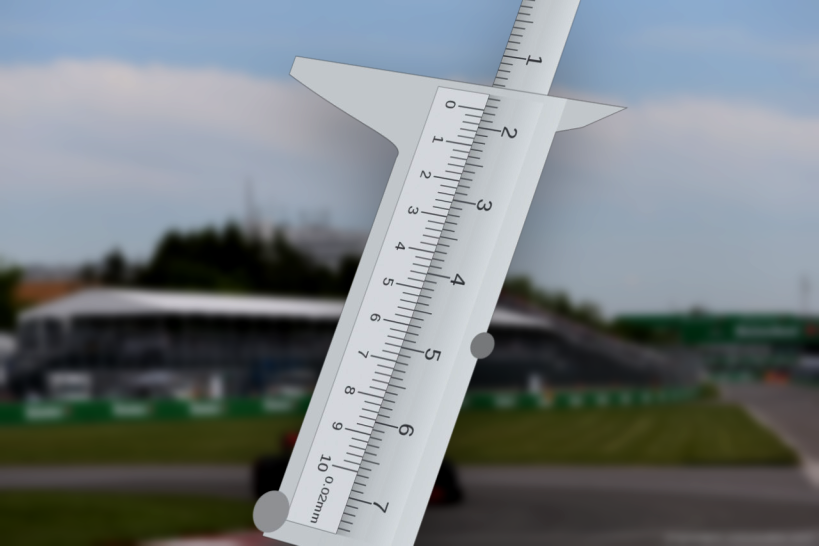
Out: 17.6
